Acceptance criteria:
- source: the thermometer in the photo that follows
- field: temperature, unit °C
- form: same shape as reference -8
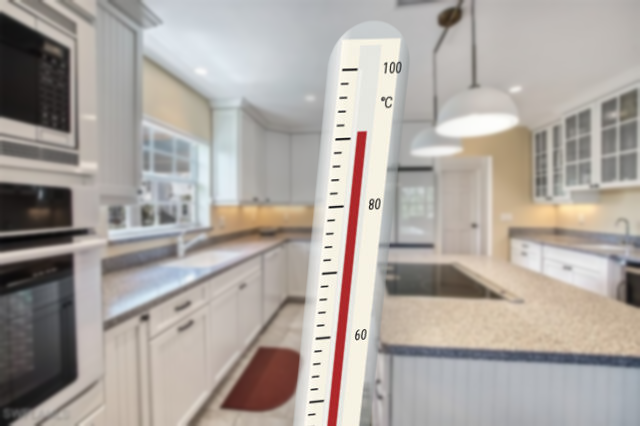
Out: 91
